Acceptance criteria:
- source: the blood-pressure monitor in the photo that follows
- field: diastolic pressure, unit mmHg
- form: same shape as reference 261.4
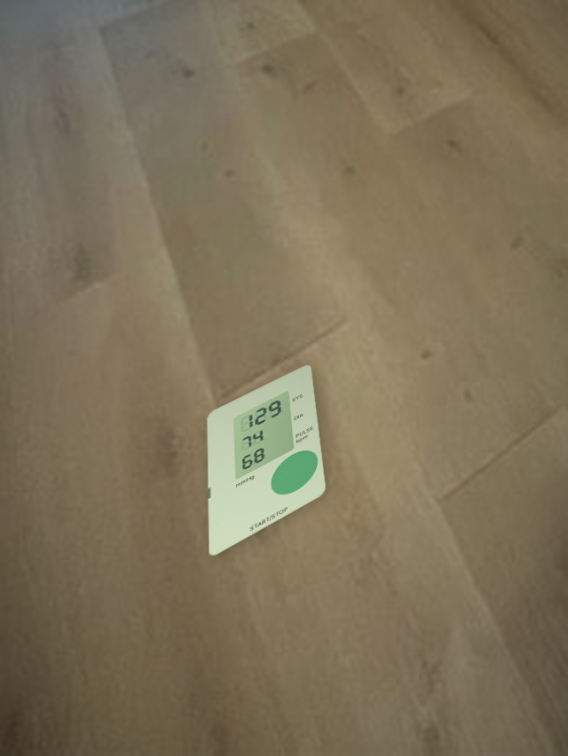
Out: 74
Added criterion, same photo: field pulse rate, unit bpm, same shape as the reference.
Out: 68
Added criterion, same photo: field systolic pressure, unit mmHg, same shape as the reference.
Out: 129
